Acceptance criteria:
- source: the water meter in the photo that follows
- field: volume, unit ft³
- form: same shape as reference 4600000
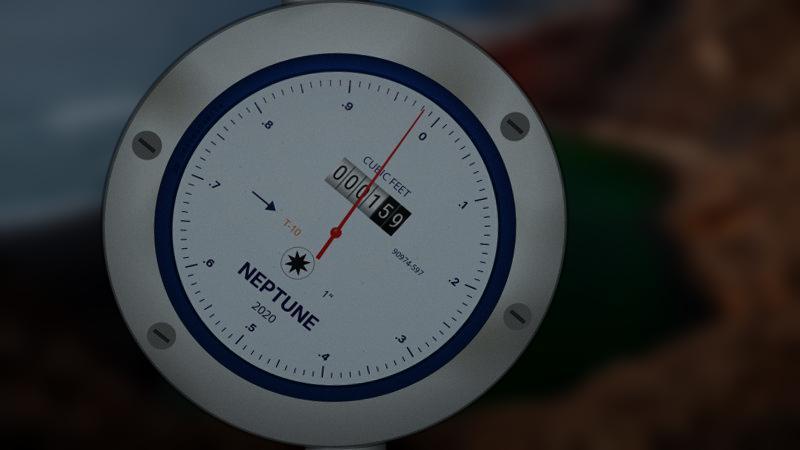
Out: 158.98
